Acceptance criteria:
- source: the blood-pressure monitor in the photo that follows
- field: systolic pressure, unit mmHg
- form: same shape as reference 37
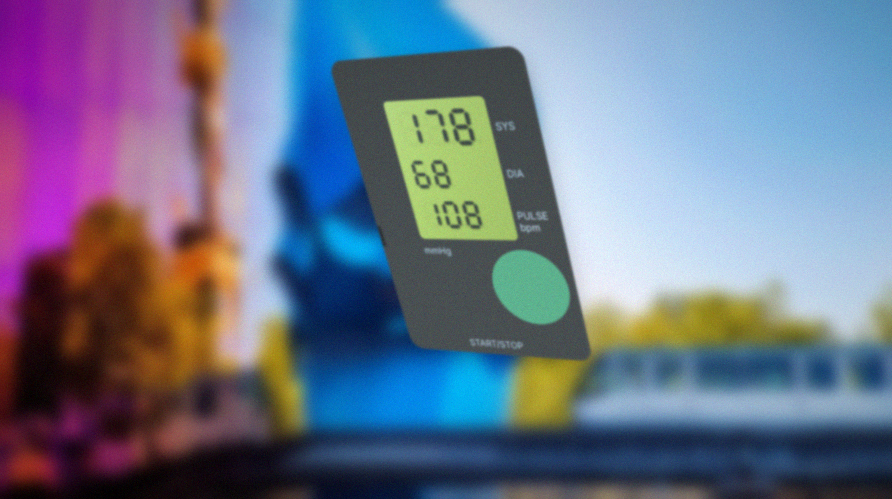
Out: 178
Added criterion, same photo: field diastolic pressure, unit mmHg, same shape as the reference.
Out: 68
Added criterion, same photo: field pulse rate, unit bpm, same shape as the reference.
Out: 108
